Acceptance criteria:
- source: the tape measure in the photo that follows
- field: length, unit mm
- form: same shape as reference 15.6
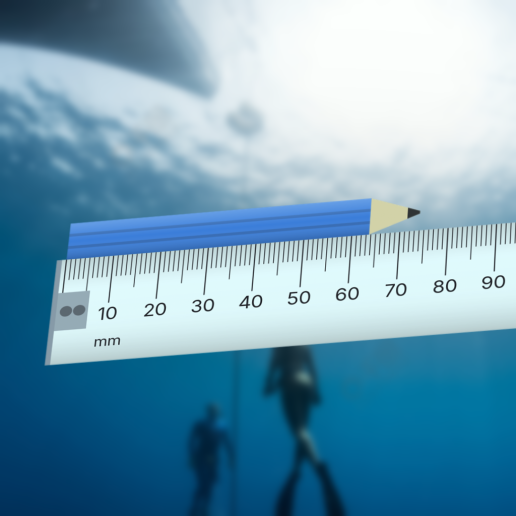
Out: 74
